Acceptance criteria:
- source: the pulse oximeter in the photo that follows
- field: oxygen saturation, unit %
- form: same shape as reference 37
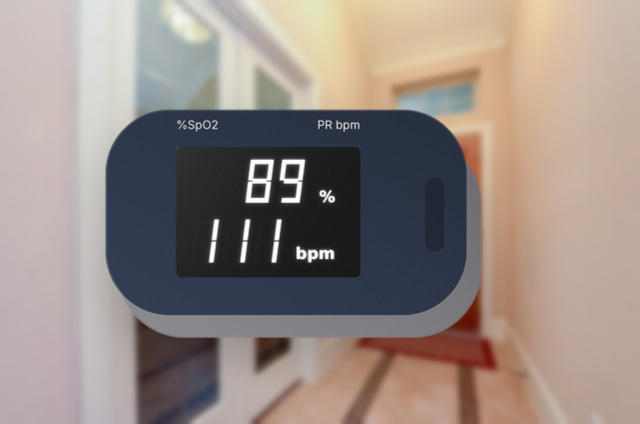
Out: 89
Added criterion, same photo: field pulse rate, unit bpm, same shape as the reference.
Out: 111
